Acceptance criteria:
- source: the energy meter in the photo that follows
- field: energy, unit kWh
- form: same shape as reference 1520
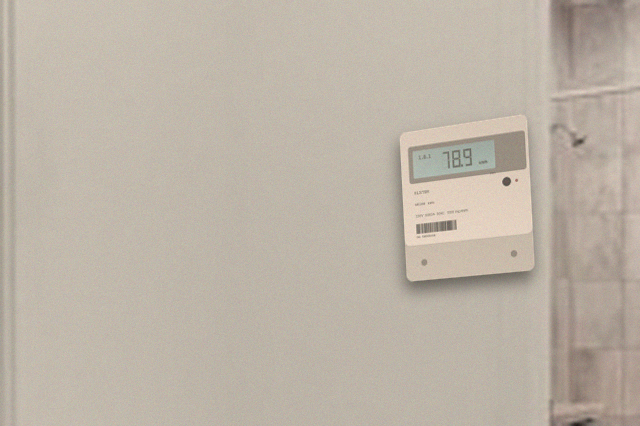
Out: 78.9
